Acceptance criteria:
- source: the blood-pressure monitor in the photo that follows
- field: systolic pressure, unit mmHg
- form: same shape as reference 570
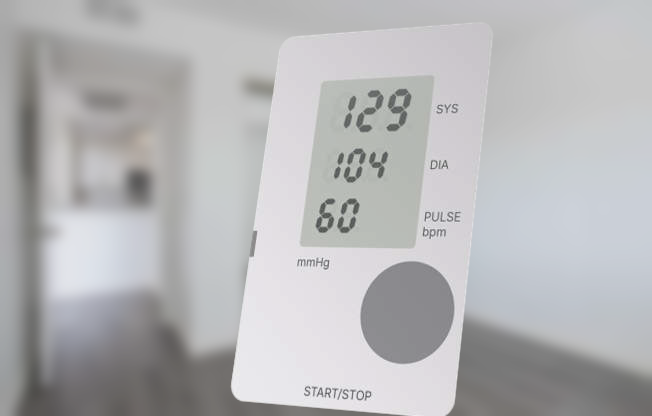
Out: 129
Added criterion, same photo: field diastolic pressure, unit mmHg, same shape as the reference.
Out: 104
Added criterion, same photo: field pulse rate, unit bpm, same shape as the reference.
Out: 60
